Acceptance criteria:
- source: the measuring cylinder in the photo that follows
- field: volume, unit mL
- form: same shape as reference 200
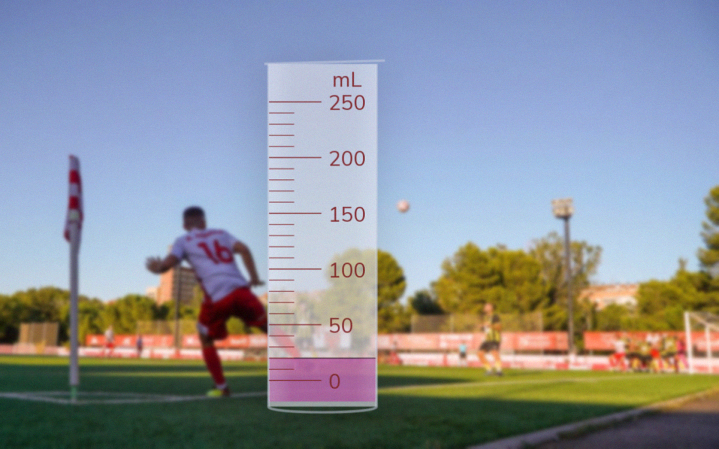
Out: 20
